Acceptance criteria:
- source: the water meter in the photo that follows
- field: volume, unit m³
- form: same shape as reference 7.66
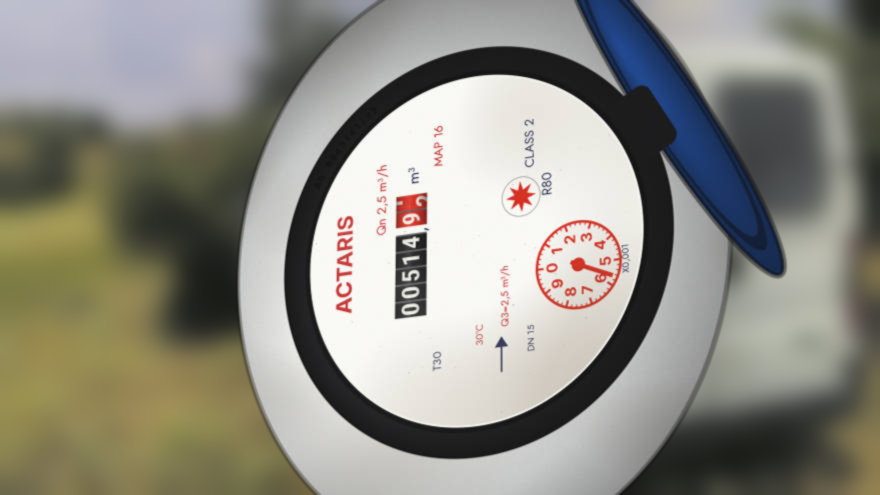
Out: 514.915
